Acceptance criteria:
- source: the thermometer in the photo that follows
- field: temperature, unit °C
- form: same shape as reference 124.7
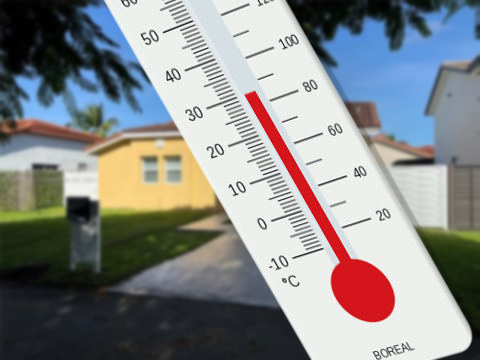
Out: 30
